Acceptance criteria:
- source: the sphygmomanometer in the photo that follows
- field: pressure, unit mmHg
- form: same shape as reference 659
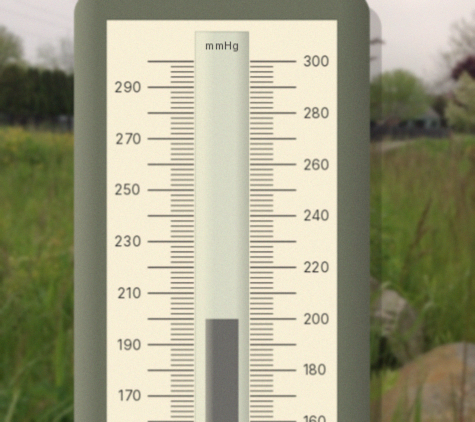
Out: 200
